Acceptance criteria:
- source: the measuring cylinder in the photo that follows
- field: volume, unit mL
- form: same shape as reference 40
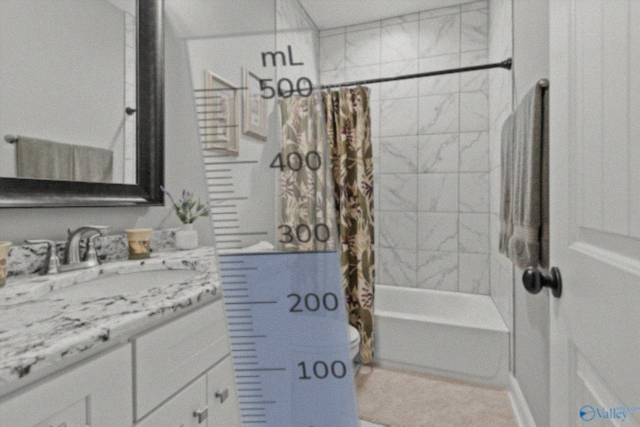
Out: 270
